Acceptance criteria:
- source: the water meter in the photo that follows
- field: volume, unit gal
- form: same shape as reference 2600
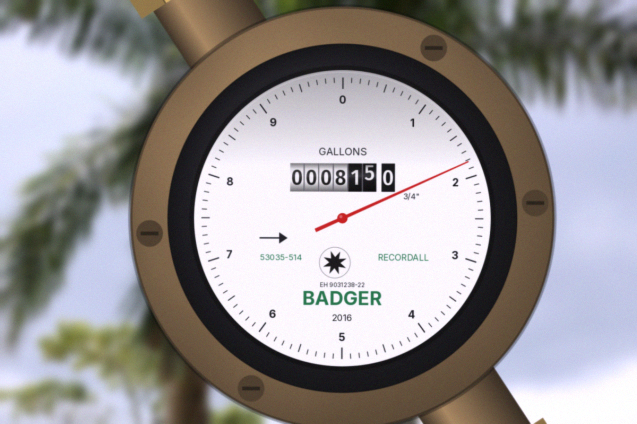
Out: 8151.8
